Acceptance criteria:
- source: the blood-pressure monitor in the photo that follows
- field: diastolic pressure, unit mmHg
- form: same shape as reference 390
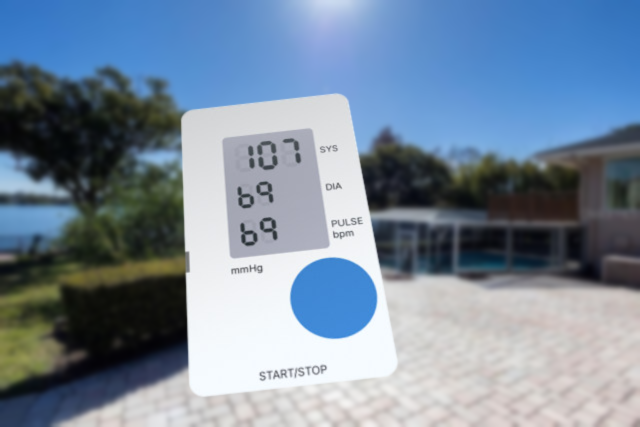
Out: 69
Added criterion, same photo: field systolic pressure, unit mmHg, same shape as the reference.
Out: 107
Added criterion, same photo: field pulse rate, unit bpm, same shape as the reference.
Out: 69
